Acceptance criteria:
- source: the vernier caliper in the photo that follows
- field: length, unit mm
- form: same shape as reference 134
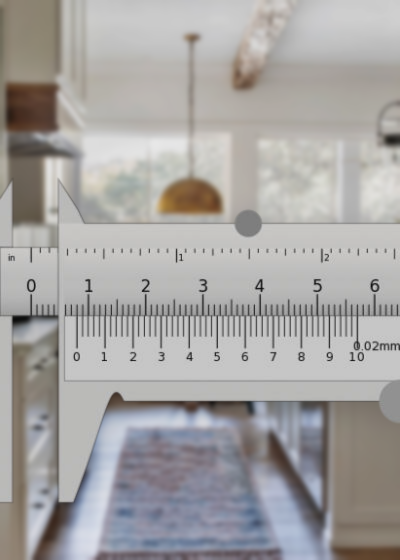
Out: 8.0
